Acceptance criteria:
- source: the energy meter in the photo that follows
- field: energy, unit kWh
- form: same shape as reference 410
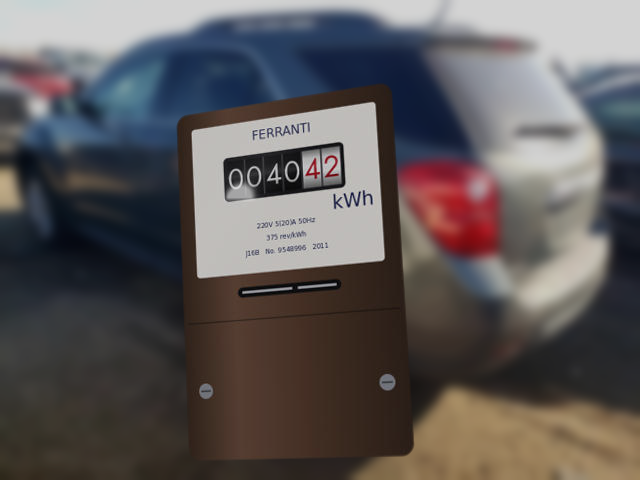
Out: 40.42
